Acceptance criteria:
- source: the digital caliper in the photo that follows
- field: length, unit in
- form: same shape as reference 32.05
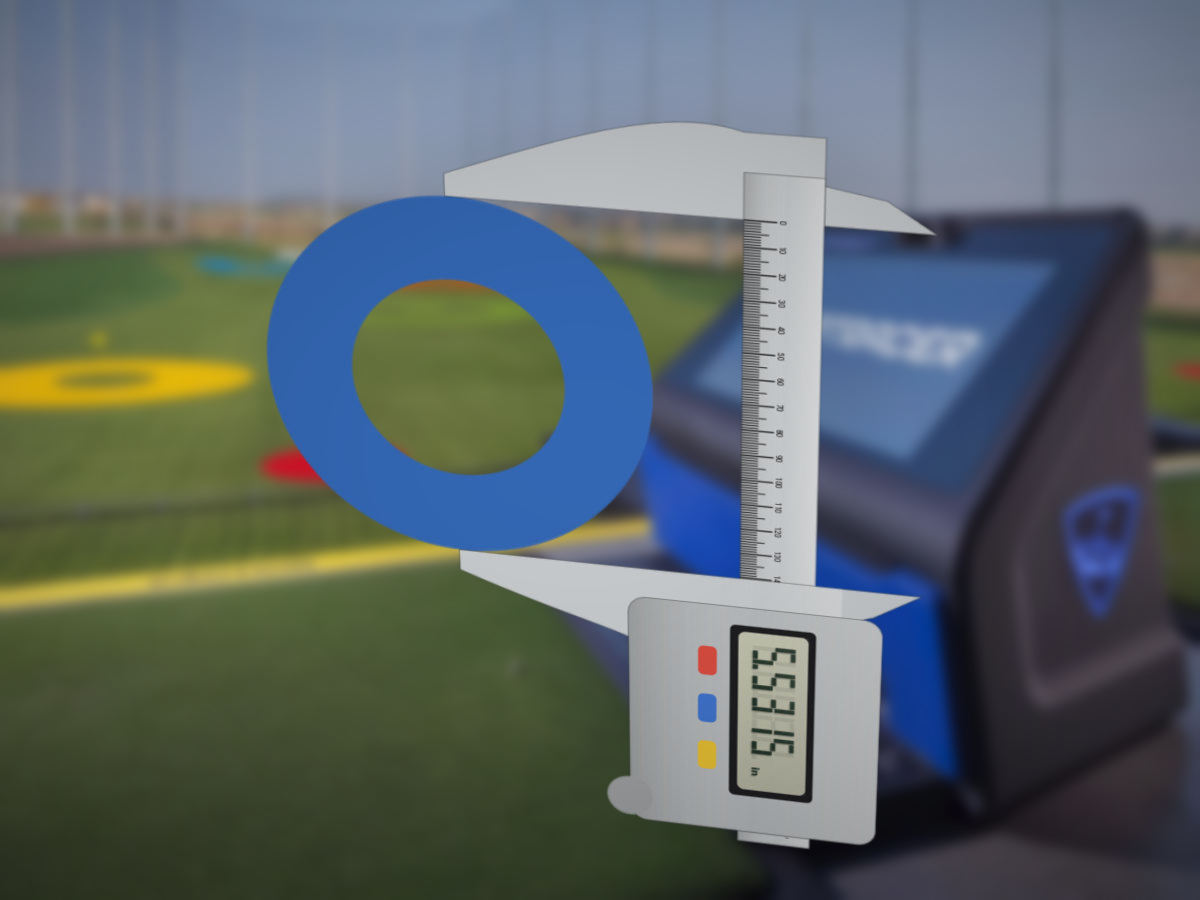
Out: 5.5315
